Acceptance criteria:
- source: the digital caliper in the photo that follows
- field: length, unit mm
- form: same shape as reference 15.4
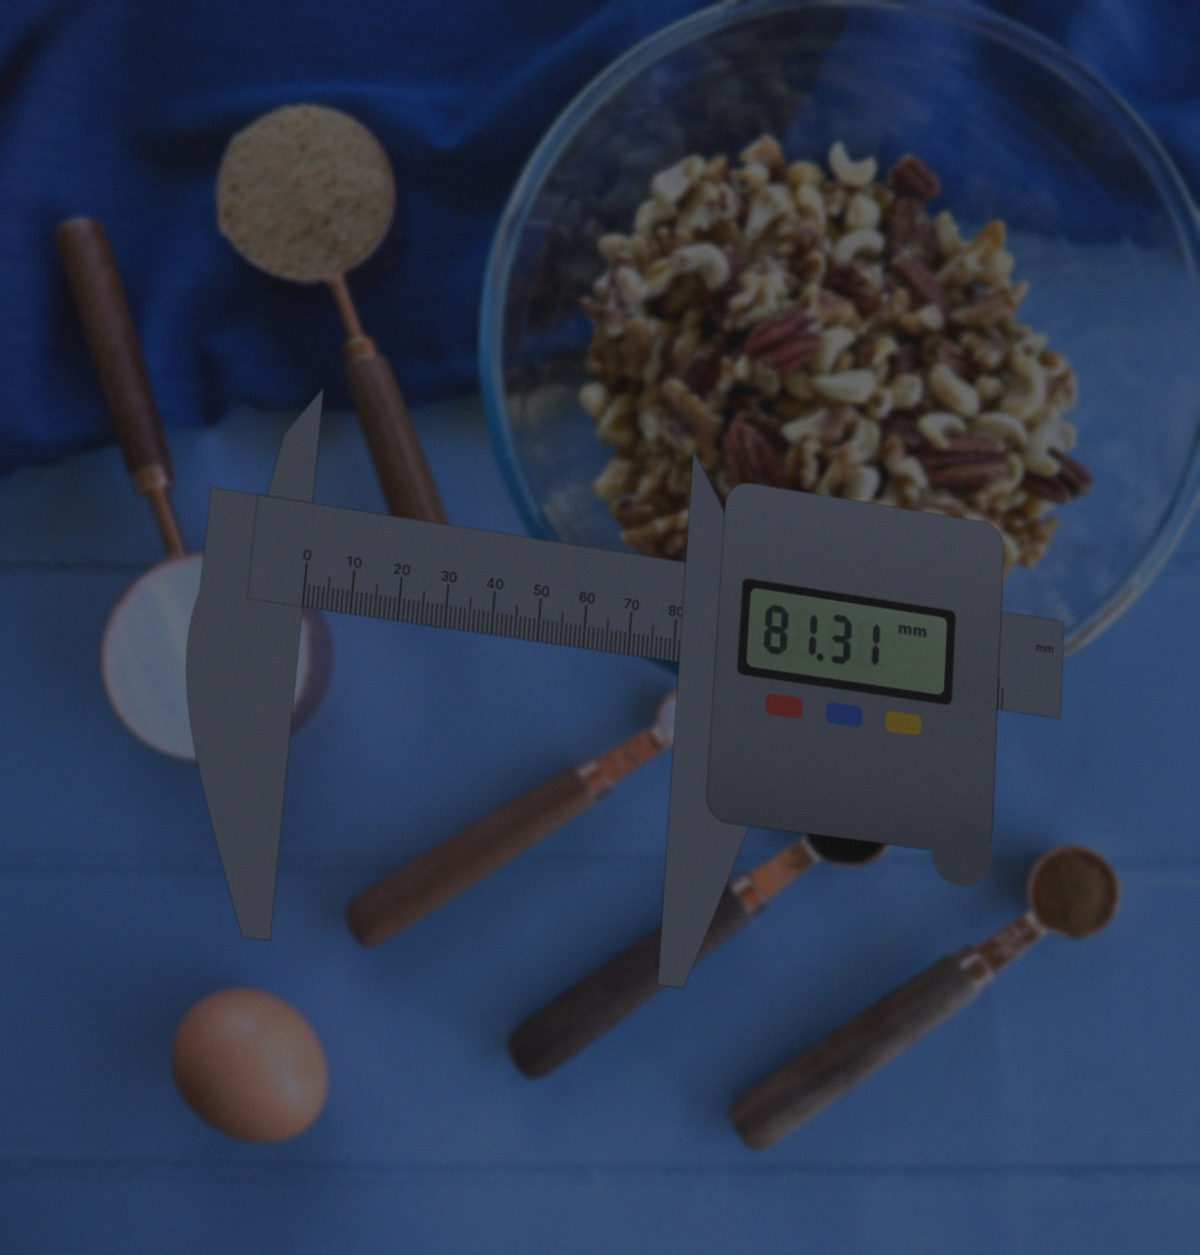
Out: 81.31
